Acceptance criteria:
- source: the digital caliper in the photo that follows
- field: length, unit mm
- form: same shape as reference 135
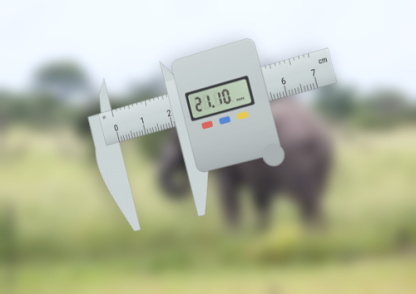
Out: 21.10
